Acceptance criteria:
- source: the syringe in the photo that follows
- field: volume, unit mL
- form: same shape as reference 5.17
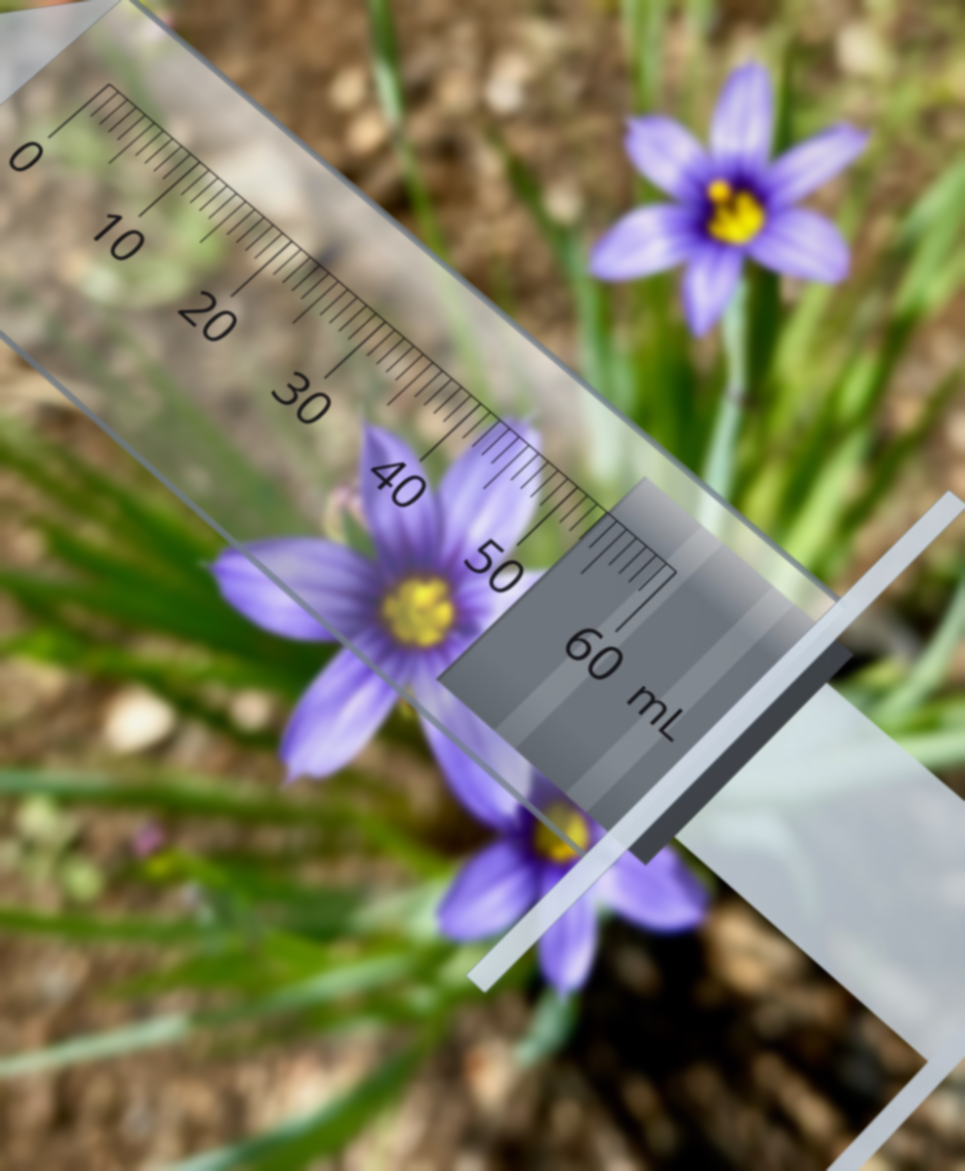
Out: 53
